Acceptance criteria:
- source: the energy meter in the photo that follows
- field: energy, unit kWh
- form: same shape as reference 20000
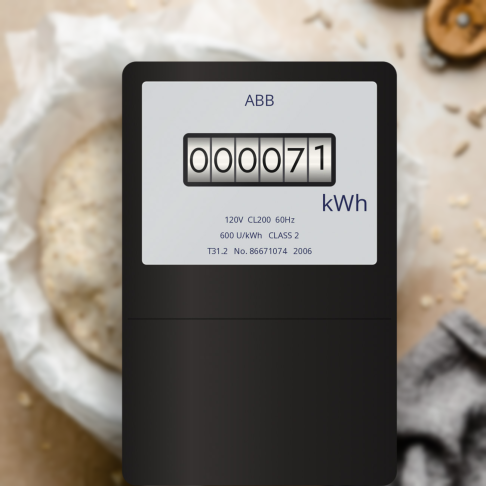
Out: 71
